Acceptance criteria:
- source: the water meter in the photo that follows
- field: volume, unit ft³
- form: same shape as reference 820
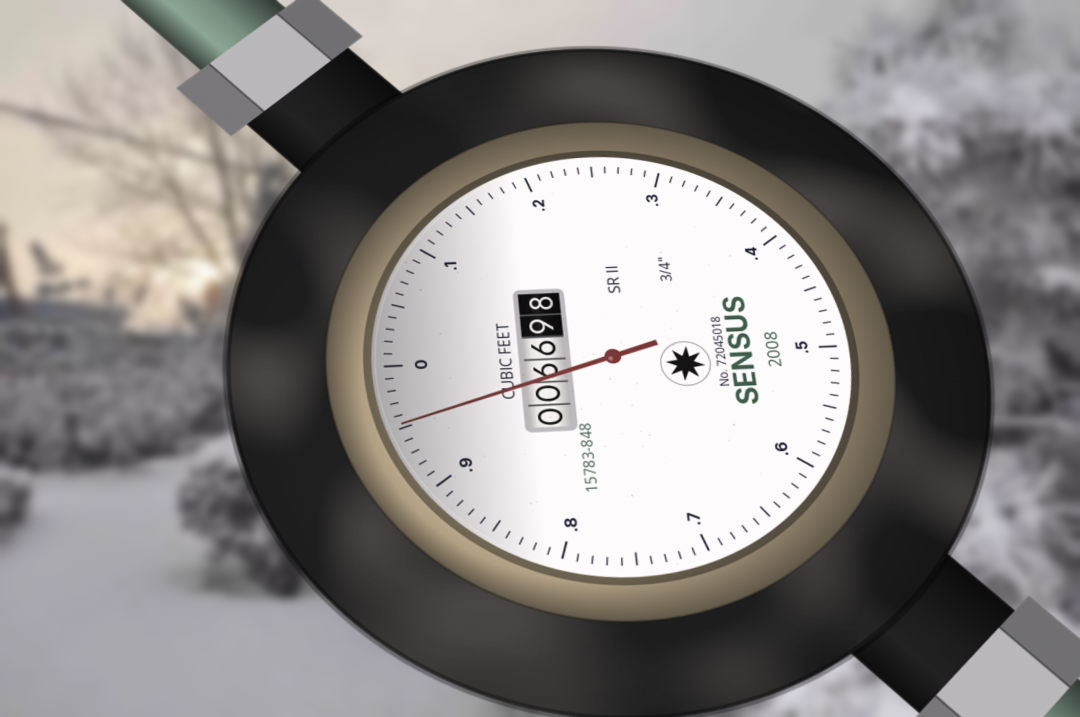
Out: 6697.95
